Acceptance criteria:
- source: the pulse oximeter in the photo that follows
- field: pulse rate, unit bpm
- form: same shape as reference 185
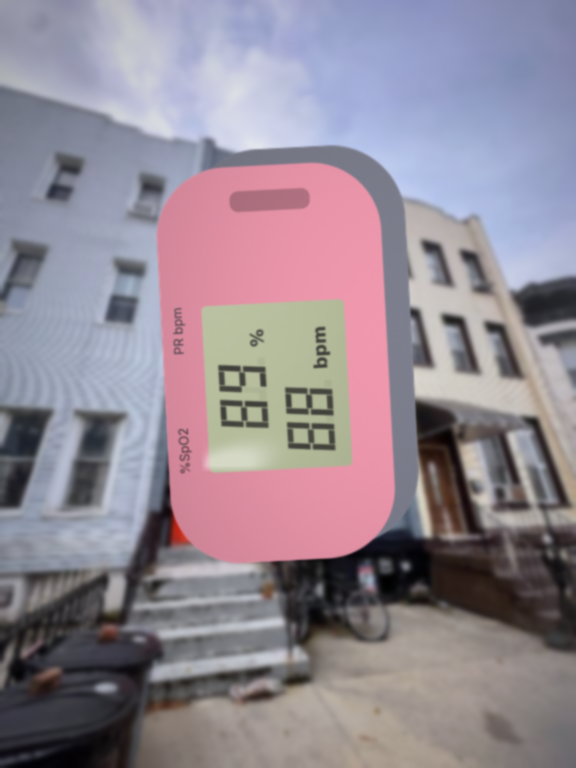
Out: 88
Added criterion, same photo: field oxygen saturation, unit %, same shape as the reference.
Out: 89
